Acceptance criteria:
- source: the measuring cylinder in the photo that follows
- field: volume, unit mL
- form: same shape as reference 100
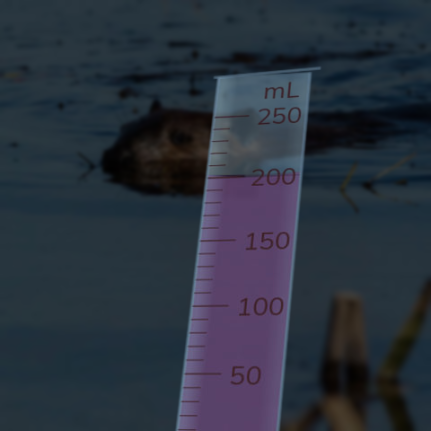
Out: 200
